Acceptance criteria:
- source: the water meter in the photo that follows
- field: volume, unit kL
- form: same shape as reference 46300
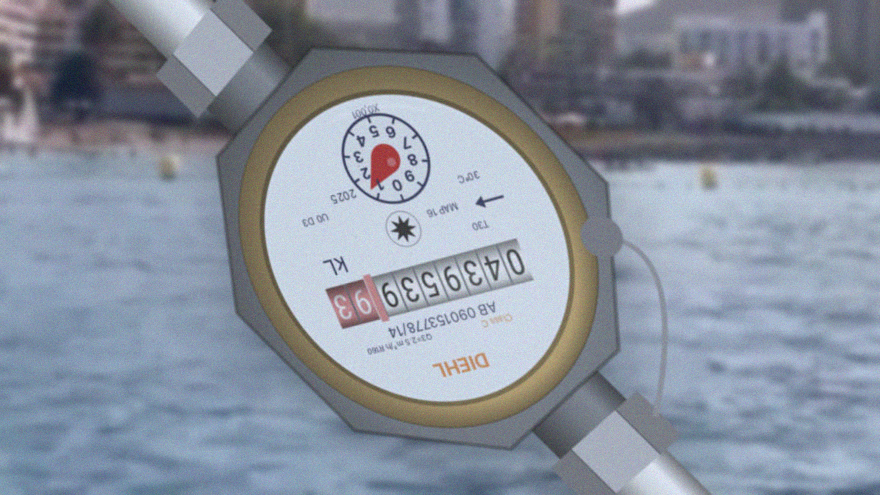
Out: 439539.931
